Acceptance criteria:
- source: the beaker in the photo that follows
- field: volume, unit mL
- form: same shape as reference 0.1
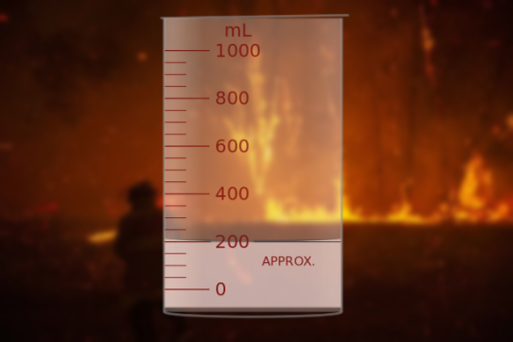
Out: 200
